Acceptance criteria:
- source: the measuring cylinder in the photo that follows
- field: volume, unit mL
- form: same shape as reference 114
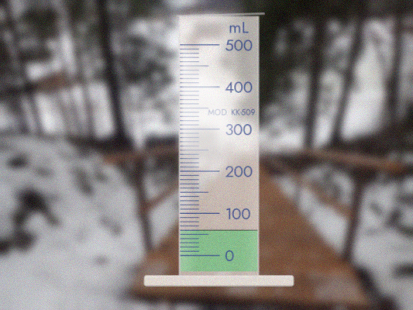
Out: 60
